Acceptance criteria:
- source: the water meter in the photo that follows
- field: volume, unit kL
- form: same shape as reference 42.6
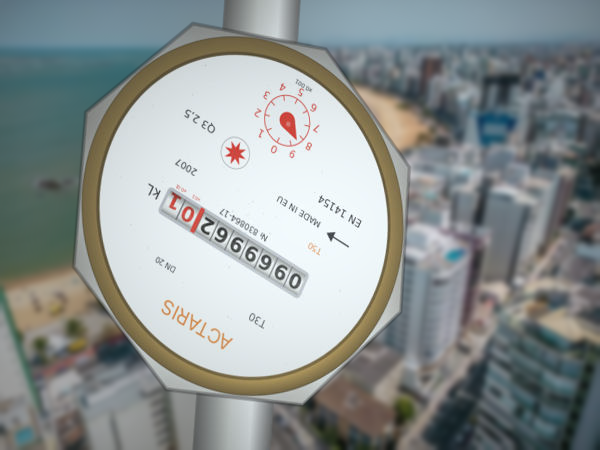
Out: 969962.008
